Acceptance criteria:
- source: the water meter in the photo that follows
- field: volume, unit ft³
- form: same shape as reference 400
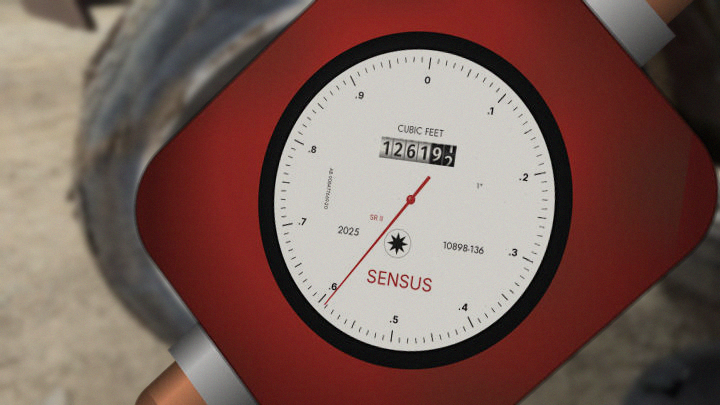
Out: 126191.59
